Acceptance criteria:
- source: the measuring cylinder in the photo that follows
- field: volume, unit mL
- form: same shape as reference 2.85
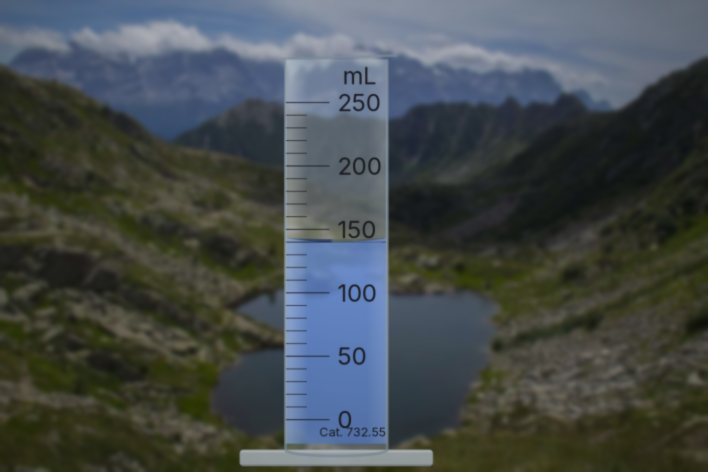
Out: 140
